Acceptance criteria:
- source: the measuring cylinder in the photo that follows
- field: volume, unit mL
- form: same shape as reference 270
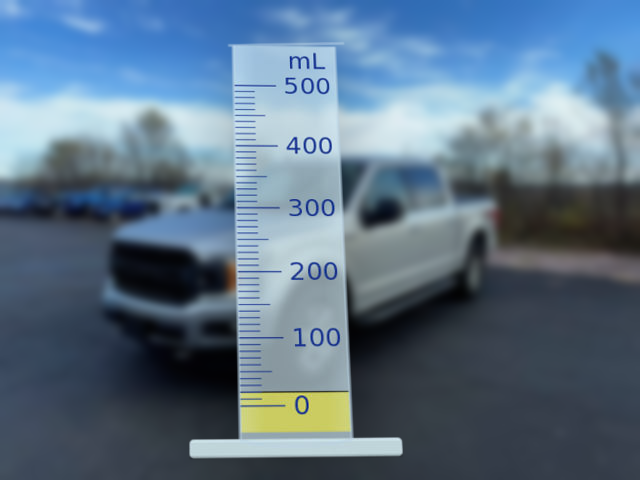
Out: 20
